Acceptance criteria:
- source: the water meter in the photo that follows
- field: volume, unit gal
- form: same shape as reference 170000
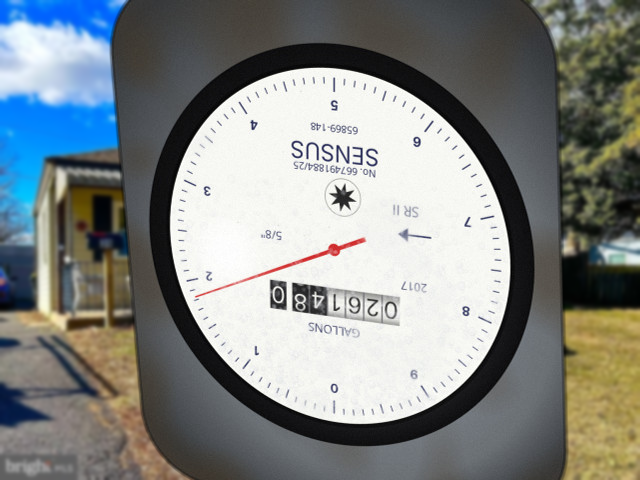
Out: 261481.8
